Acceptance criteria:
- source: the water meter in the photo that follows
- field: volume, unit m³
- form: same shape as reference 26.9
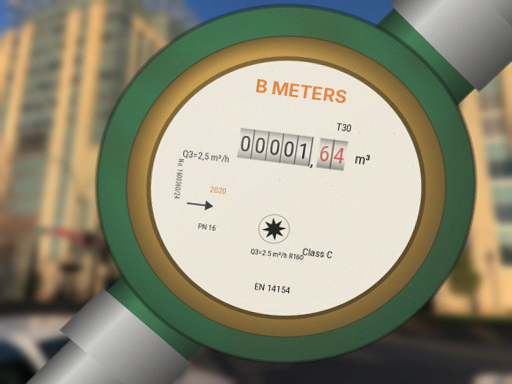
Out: 1.64
